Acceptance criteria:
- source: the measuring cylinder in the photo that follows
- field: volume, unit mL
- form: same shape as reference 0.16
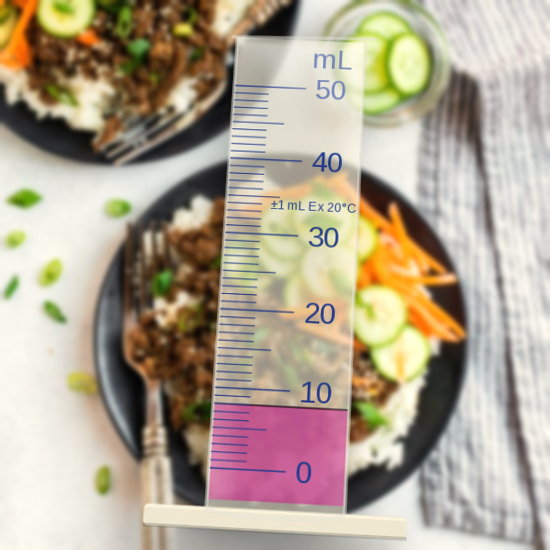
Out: 8
